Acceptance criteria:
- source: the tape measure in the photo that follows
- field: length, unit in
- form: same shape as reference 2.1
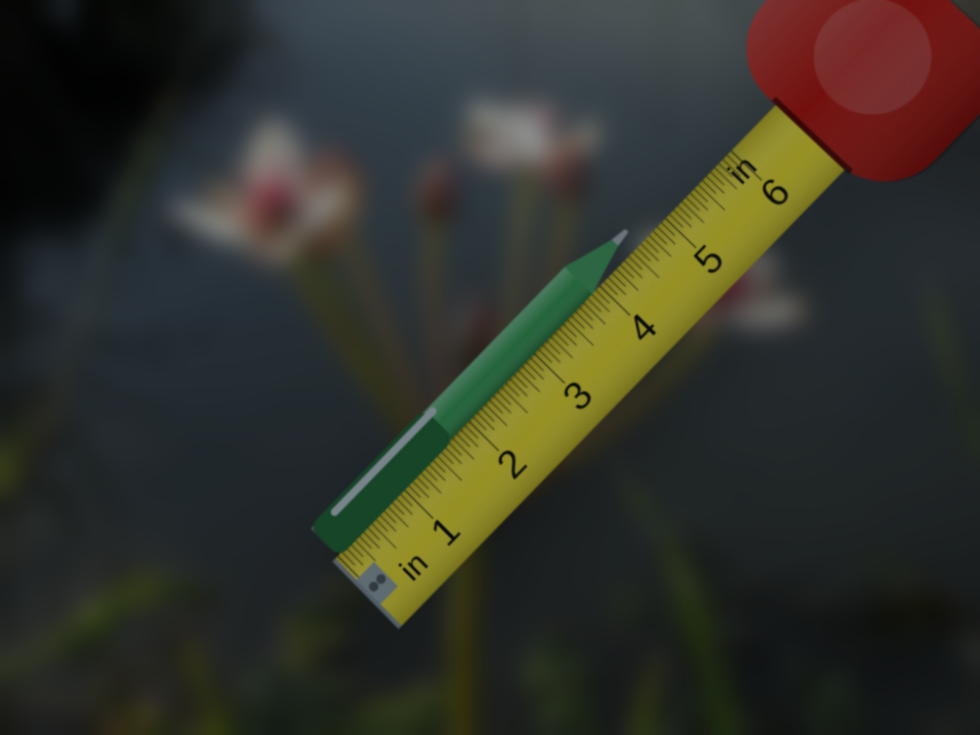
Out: 4.625
